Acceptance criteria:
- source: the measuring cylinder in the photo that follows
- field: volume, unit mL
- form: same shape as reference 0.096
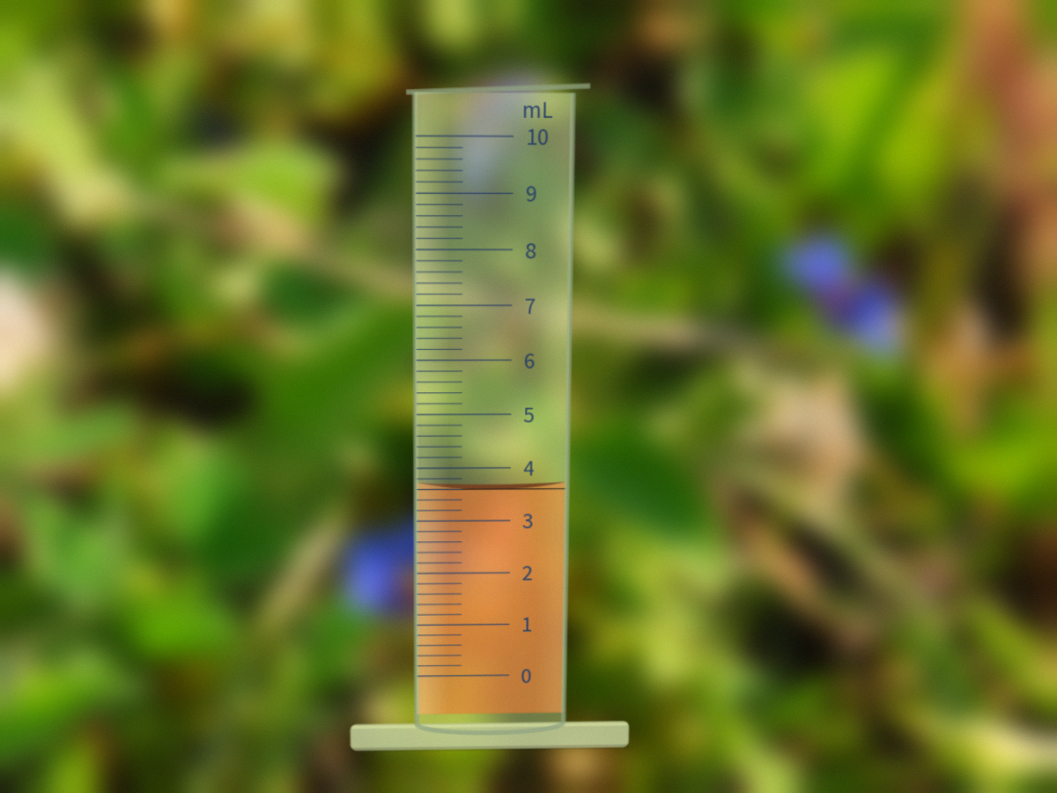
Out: 3.6
